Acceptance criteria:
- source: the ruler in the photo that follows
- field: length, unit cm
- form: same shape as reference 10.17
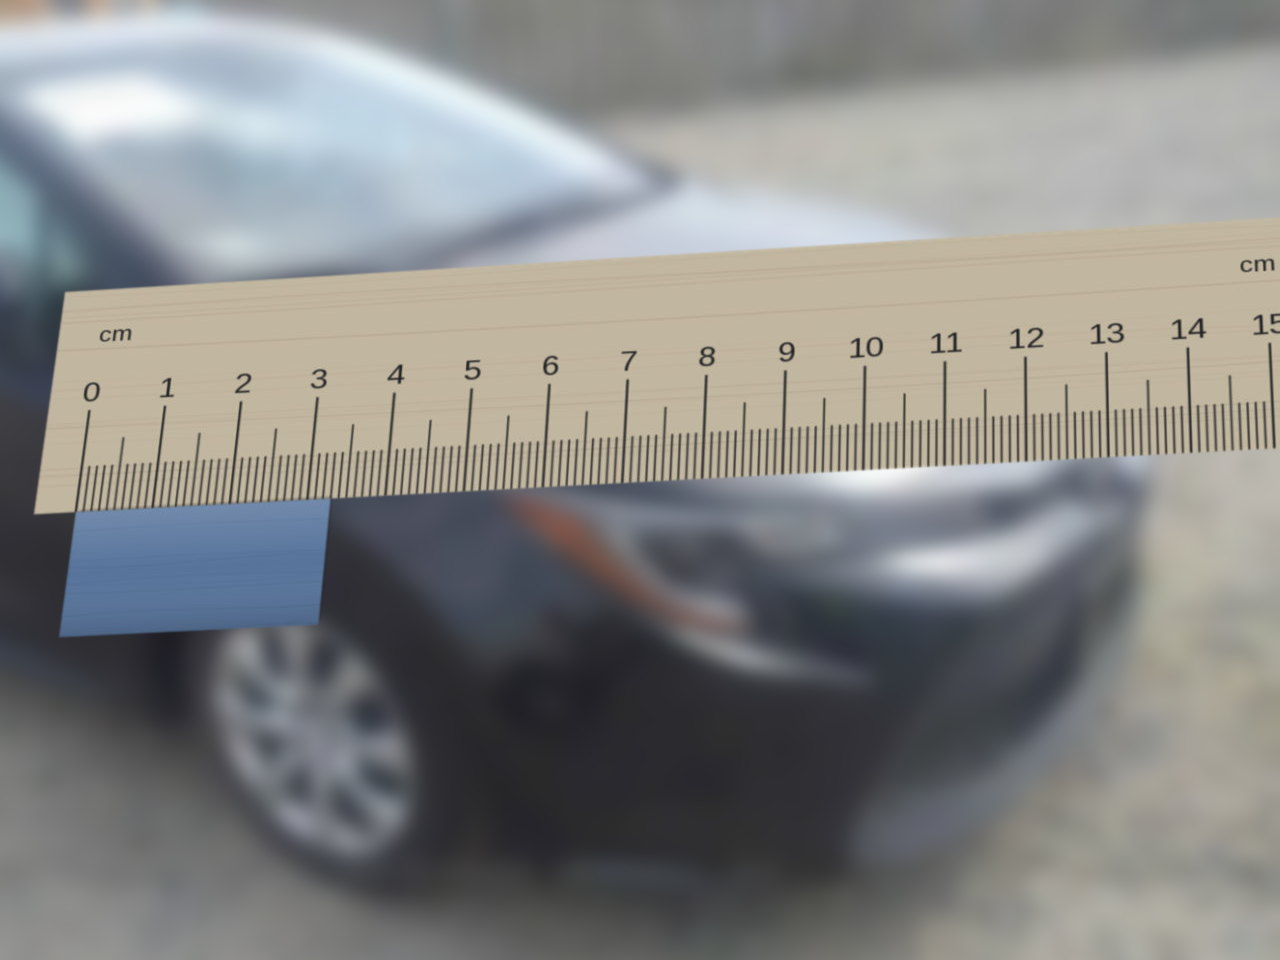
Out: 3.3
